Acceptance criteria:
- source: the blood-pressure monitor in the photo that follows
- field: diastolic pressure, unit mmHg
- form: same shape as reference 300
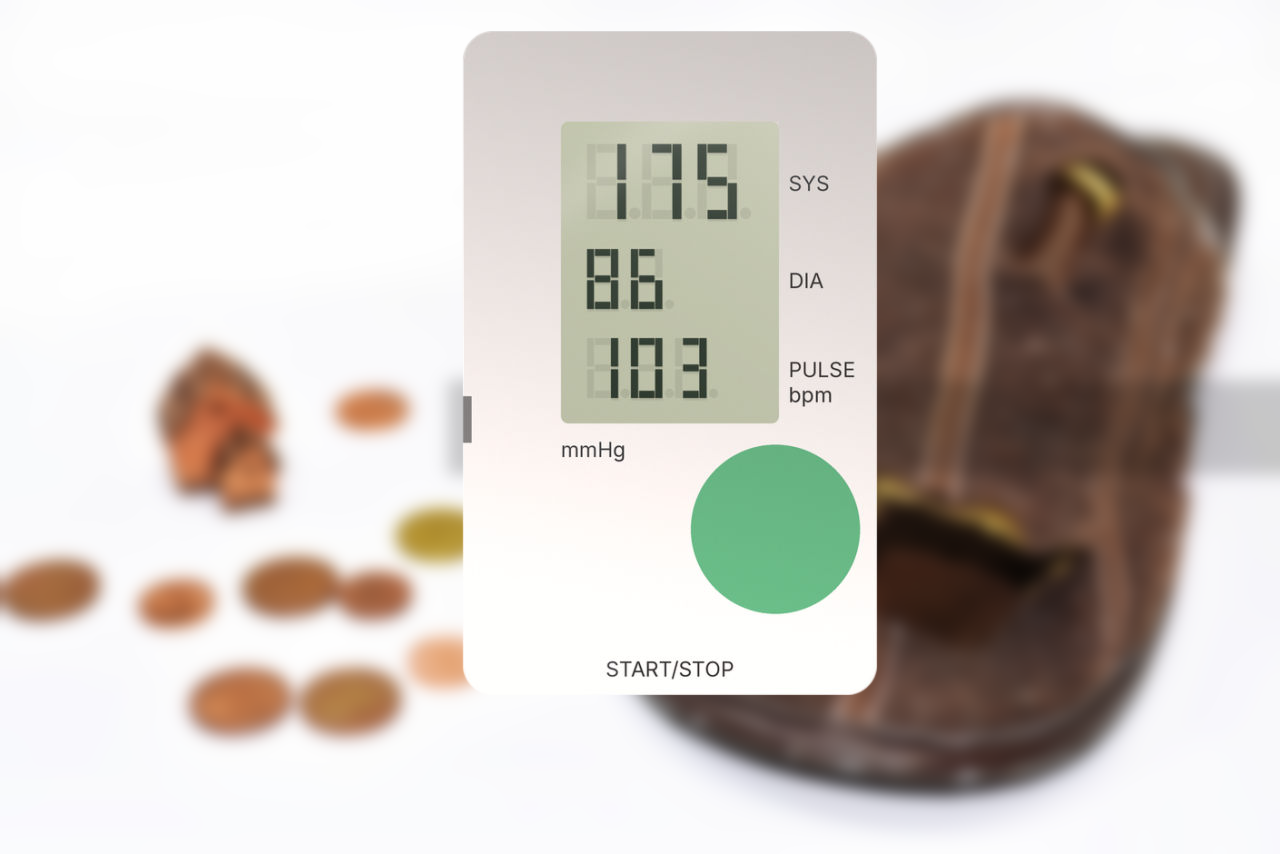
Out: 86
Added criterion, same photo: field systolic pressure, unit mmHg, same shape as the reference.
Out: 175
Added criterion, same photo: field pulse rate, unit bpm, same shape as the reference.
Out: 103
